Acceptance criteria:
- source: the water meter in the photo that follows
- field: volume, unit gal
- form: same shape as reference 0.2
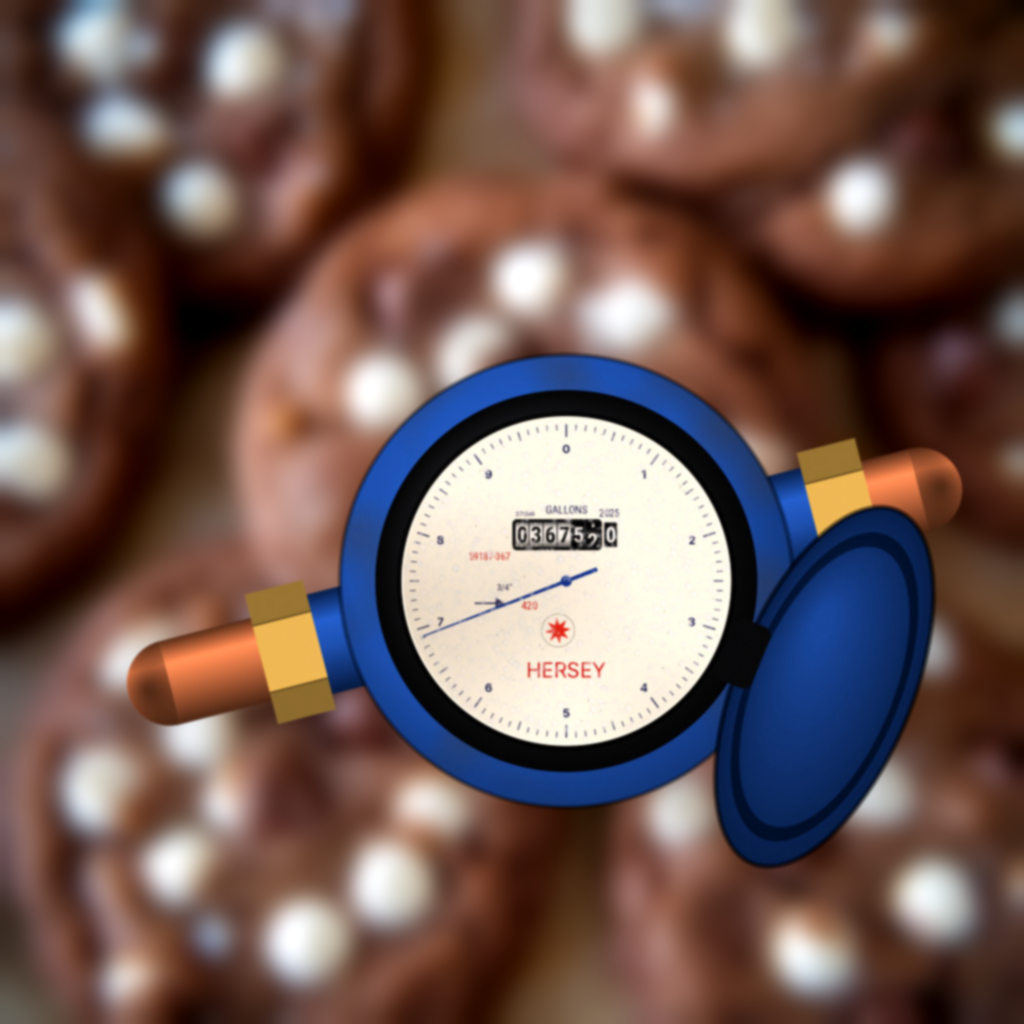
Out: 367516.9
